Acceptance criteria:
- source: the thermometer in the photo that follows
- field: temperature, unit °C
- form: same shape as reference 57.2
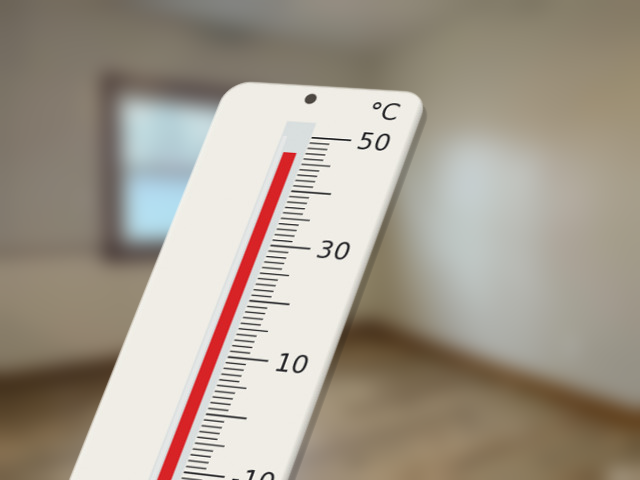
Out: 47
